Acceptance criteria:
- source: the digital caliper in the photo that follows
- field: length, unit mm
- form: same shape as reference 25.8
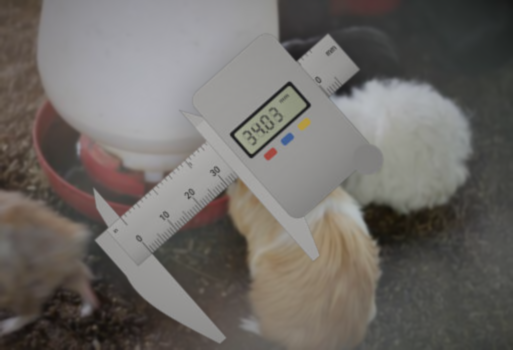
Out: 34.03
